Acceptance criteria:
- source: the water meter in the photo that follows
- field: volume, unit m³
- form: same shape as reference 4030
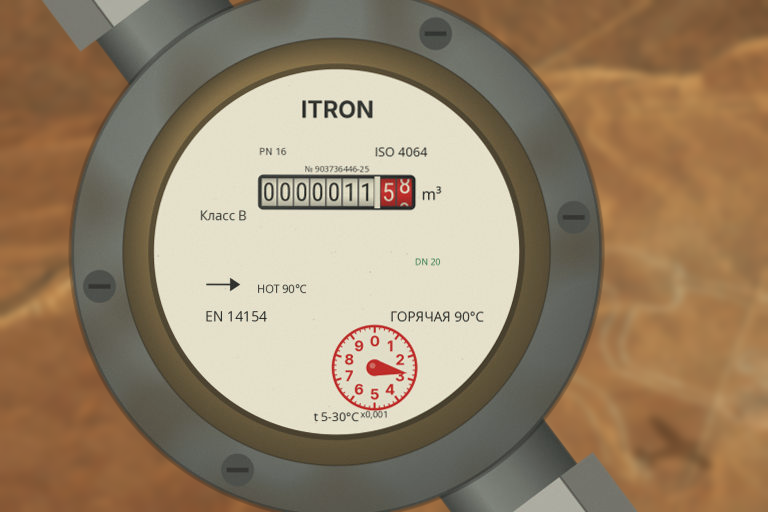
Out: 11.582
